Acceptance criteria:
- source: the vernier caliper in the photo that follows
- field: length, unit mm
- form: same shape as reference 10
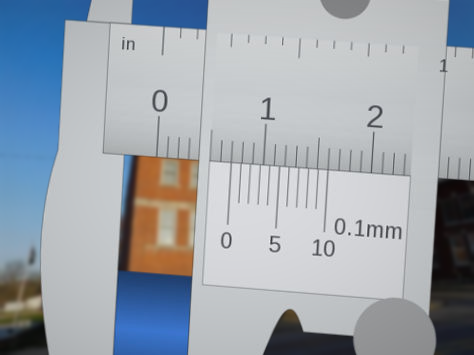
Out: 7.0
